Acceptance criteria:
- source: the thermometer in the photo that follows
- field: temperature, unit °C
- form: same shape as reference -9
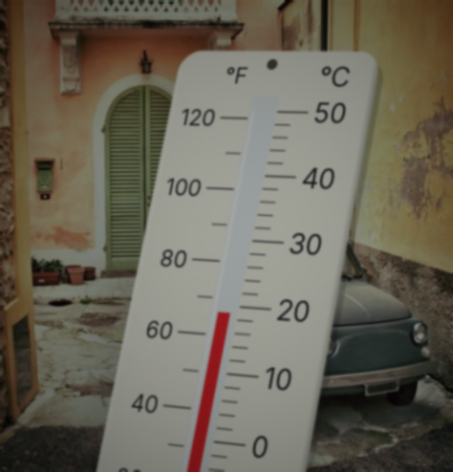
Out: 19
